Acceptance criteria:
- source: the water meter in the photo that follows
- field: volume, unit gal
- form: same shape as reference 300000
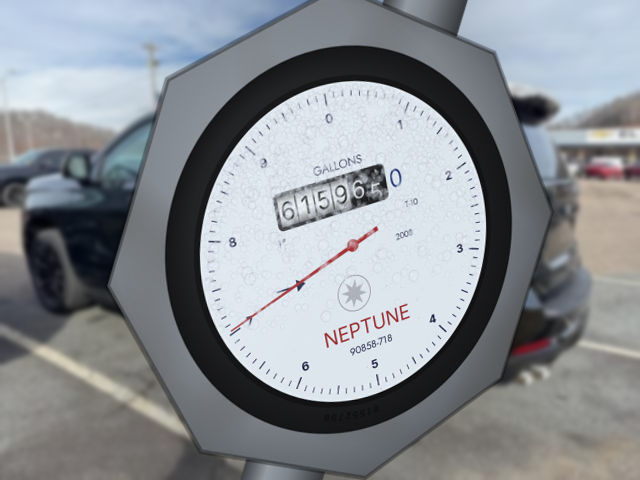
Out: 6159647.0
